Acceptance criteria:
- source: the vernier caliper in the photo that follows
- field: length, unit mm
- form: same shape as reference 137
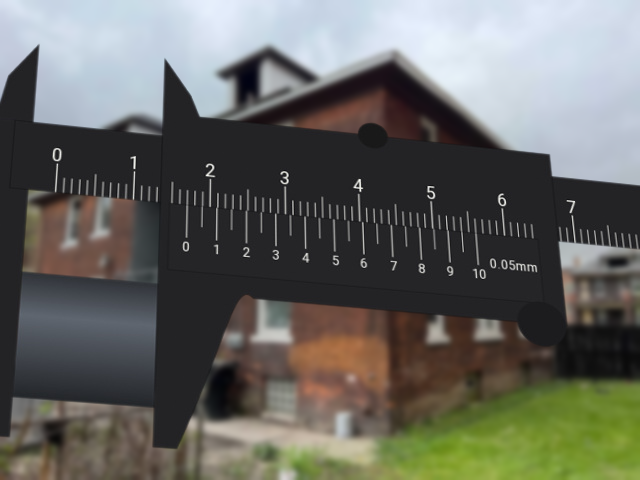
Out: 17.0
